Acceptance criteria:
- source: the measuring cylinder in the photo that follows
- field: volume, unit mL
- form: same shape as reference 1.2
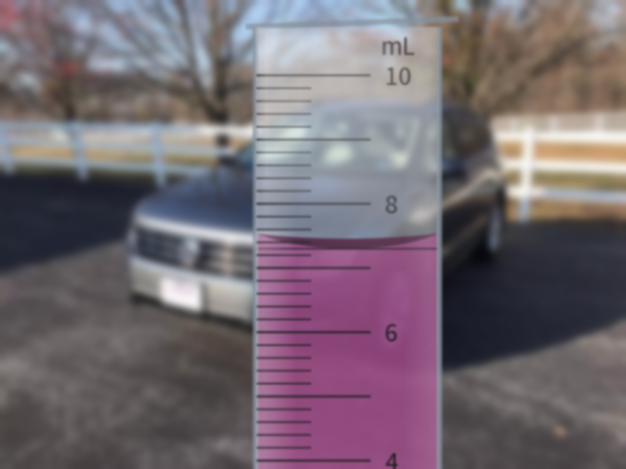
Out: 7.3
